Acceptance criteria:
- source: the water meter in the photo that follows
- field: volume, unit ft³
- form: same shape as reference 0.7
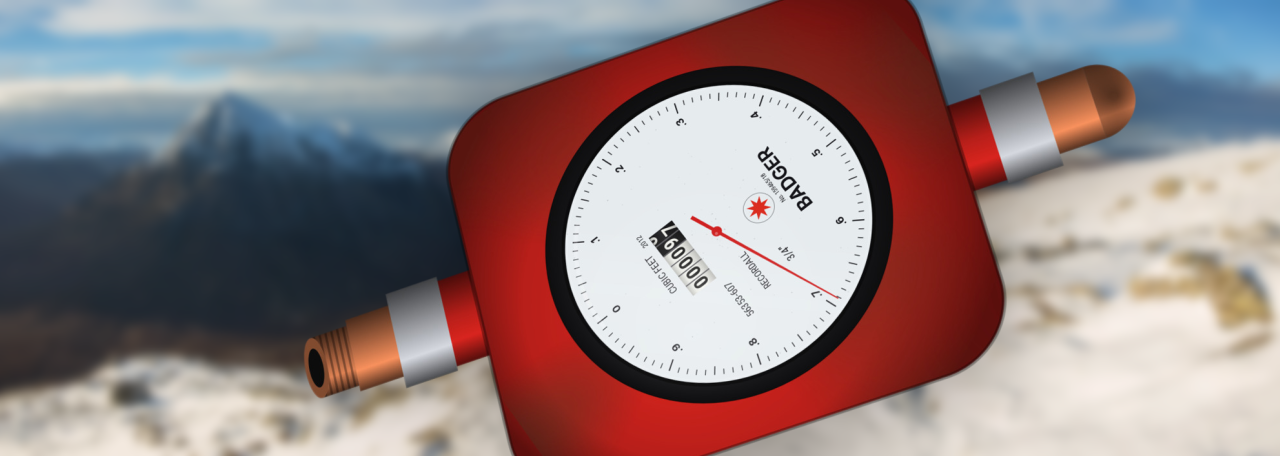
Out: 96.69
